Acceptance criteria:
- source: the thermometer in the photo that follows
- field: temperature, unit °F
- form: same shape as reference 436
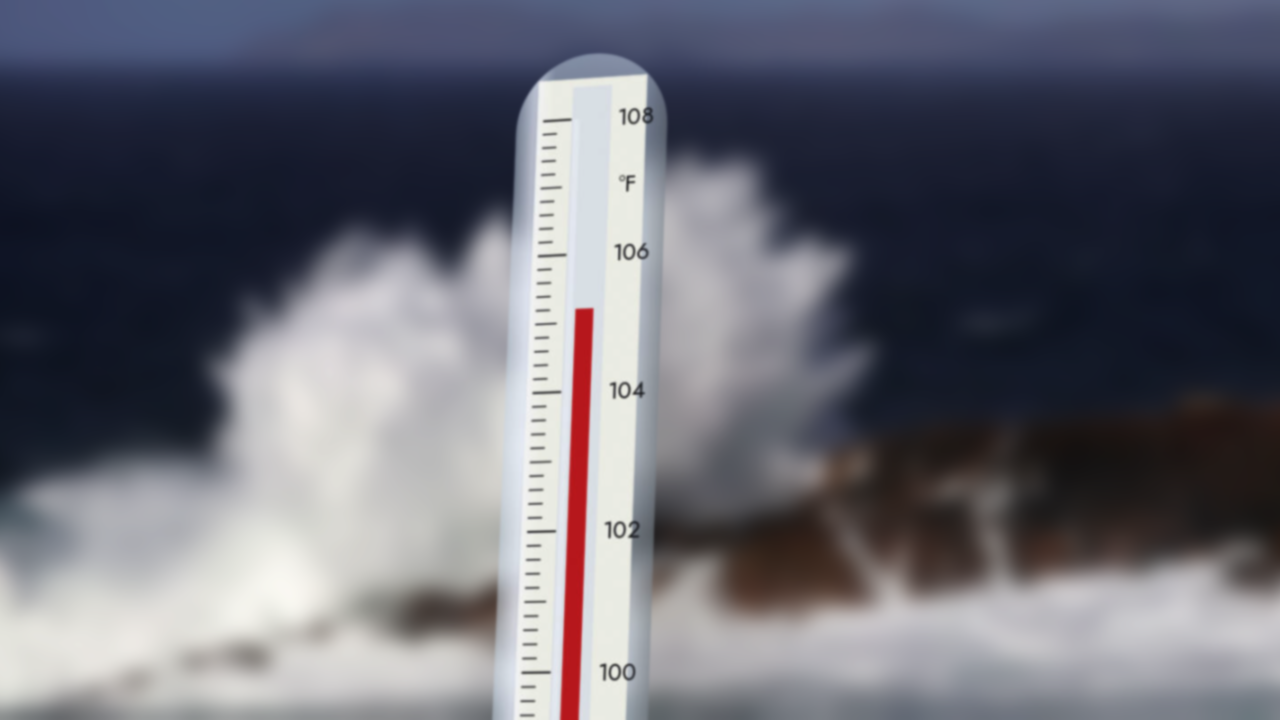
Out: 105.2
